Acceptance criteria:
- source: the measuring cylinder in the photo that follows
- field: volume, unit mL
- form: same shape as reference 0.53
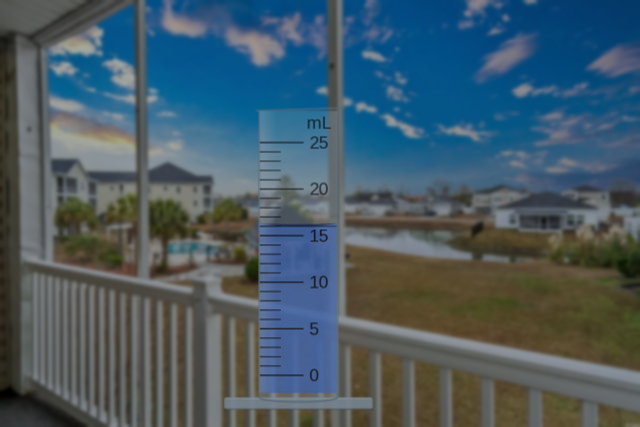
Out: 16
